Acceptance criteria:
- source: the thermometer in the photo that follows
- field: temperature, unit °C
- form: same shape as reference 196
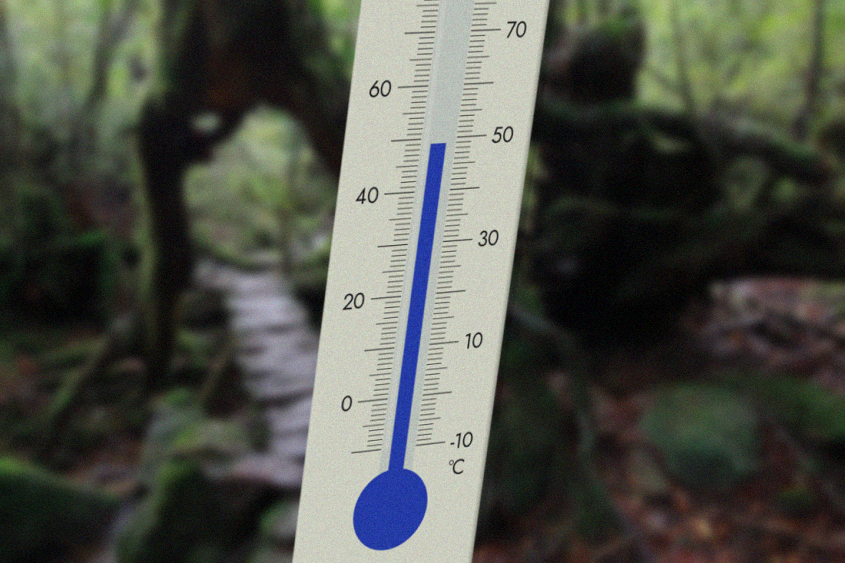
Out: 49
